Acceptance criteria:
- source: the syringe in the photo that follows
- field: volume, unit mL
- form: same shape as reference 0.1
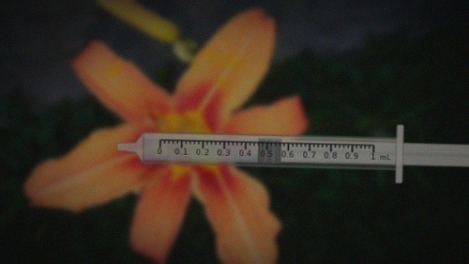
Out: 0.46
